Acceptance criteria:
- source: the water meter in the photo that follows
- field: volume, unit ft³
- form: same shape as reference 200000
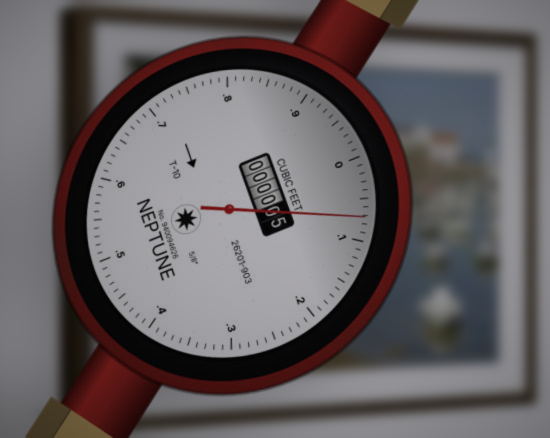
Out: 5.07
